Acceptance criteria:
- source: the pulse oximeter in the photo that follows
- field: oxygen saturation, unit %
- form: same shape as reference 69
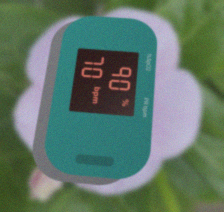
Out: 90
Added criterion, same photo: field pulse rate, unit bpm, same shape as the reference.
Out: 70
